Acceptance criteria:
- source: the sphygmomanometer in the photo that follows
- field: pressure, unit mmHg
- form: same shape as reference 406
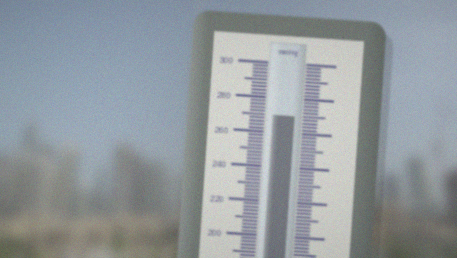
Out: 270
